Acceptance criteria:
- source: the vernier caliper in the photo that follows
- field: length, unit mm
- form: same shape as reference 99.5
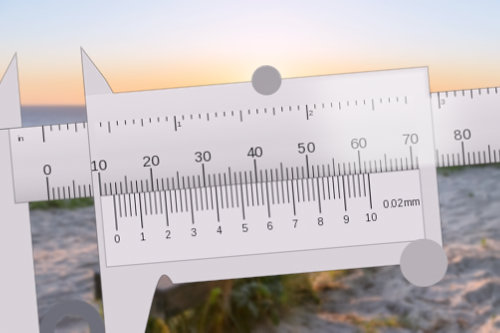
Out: 12.5
